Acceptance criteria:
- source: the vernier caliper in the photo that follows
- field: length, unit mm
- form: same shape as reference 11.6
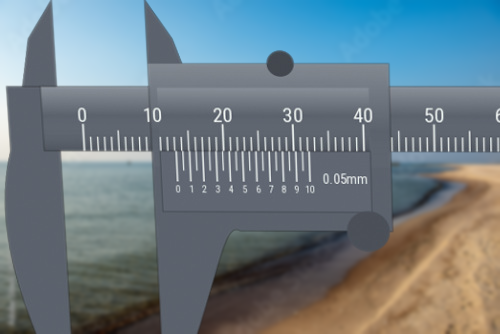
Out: 13.2
